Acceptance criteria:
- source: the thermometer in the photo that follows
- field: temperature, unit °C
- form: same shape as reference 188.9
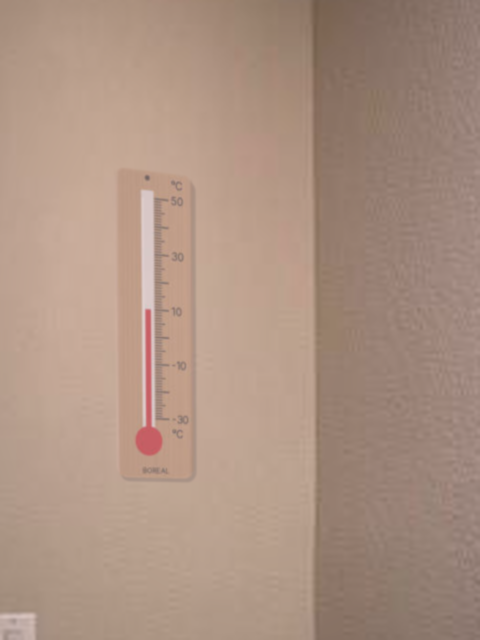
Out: 10
